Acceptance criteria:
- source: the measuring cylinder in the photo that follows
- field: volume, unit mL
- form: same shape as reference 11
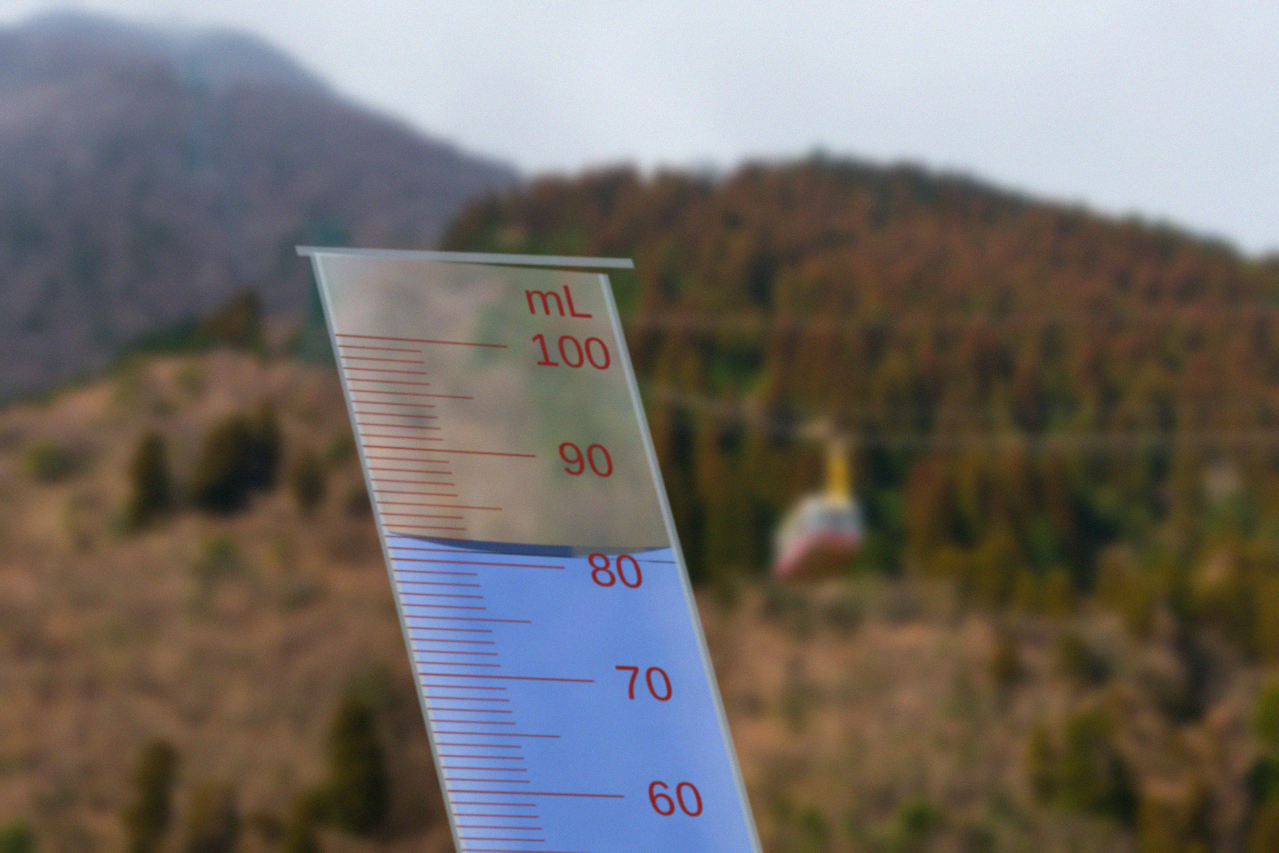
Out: 81
